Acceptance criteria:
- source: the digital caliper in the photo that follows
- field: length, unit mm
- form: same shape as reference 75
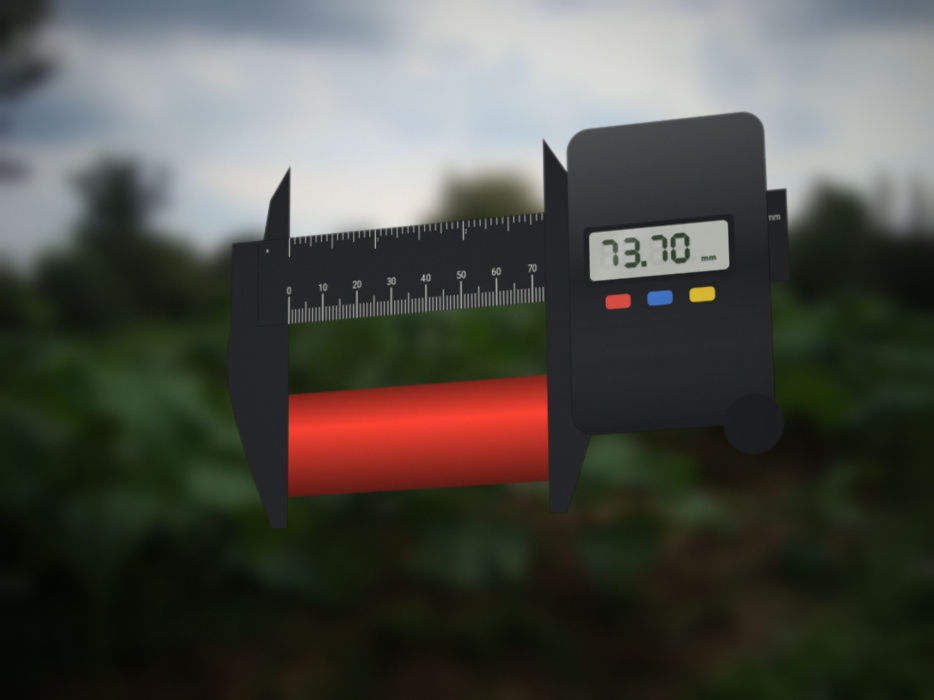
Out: 73.70
